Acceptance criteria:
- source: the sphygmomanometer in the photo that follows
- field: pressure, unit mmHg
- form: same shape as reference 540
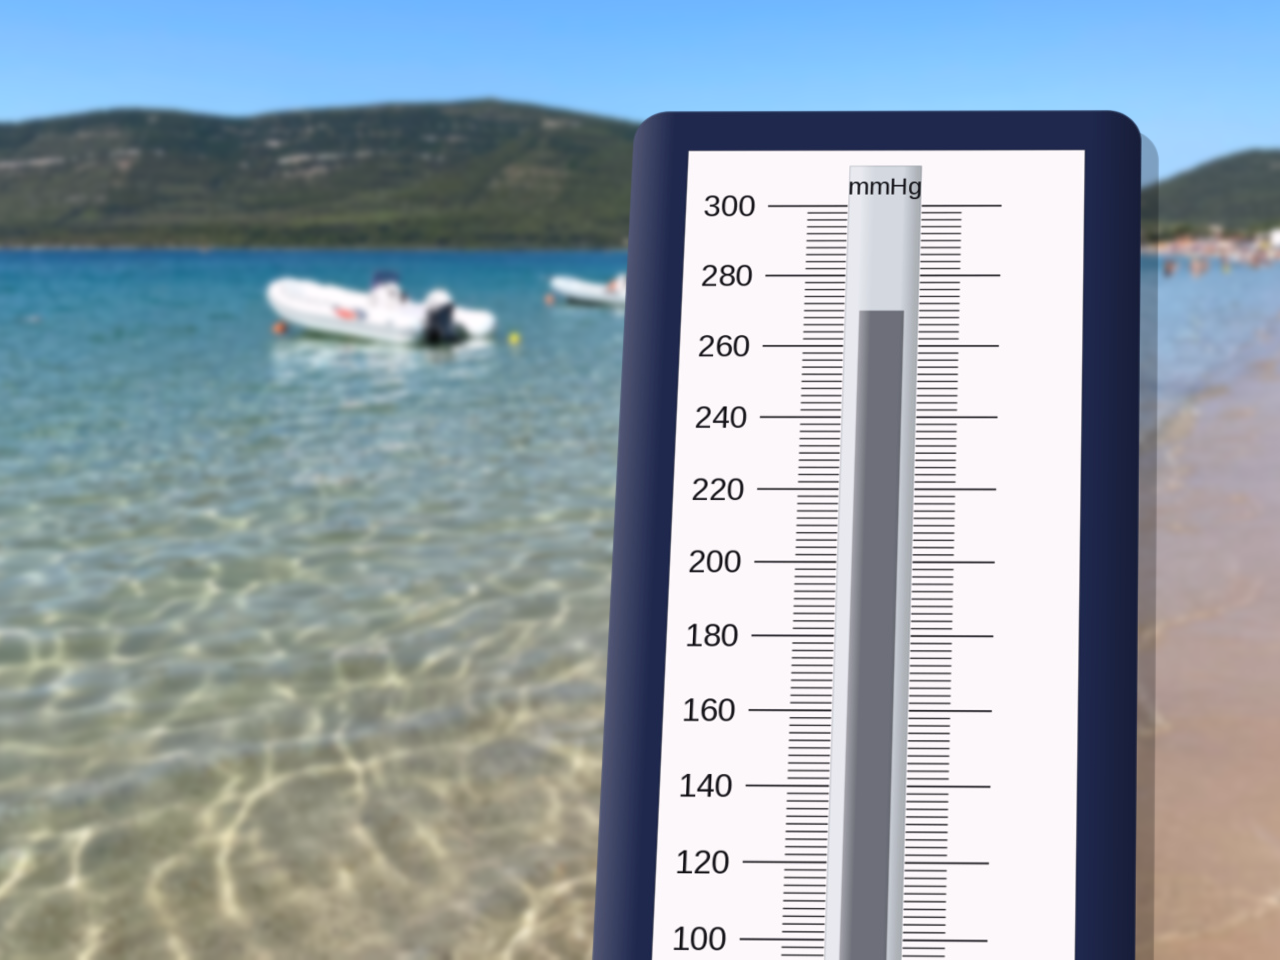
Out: 270
